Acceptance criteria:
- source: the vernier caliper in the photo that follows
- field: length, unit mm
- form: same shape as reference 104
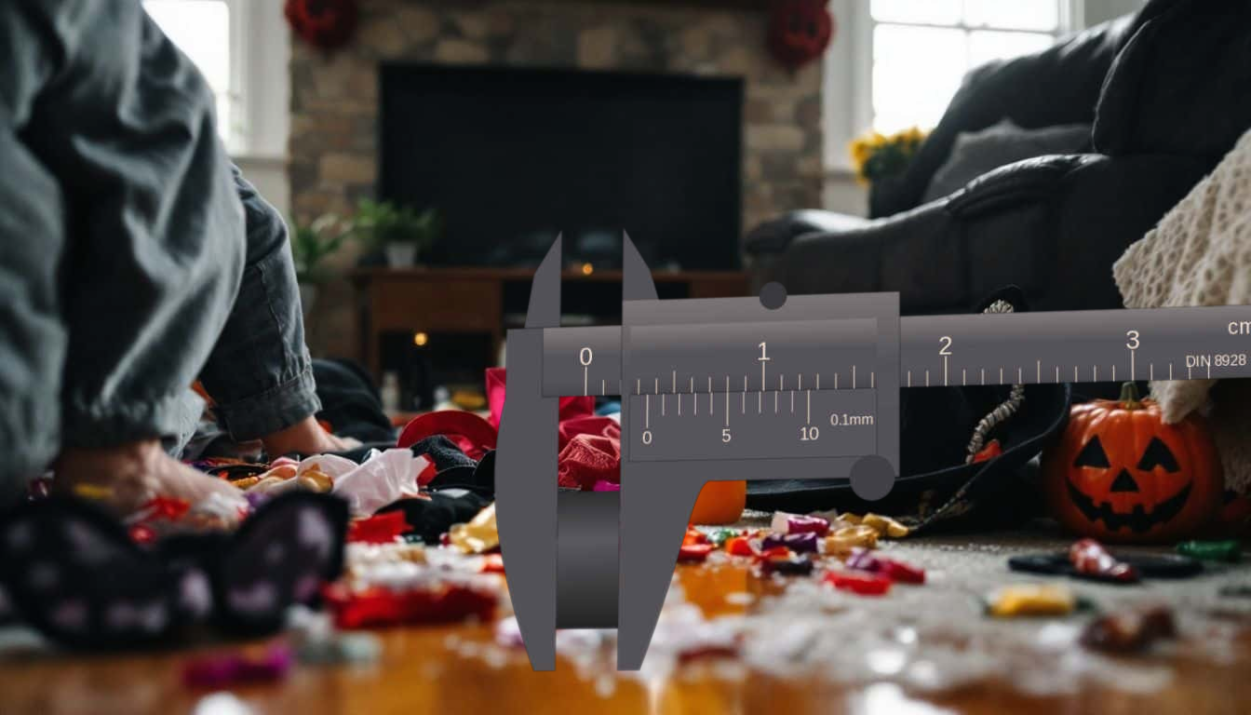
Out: 3.5
